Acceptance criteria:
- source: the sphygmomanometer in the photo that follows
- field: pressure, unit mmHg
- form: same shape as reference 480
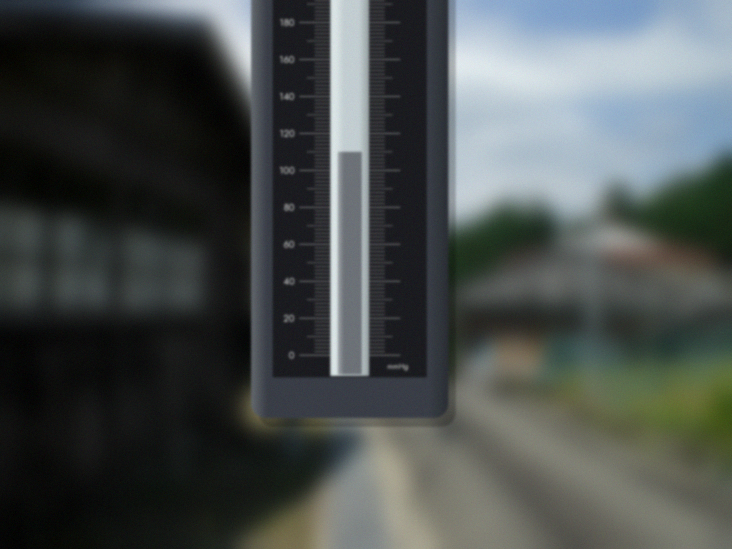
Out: 110
